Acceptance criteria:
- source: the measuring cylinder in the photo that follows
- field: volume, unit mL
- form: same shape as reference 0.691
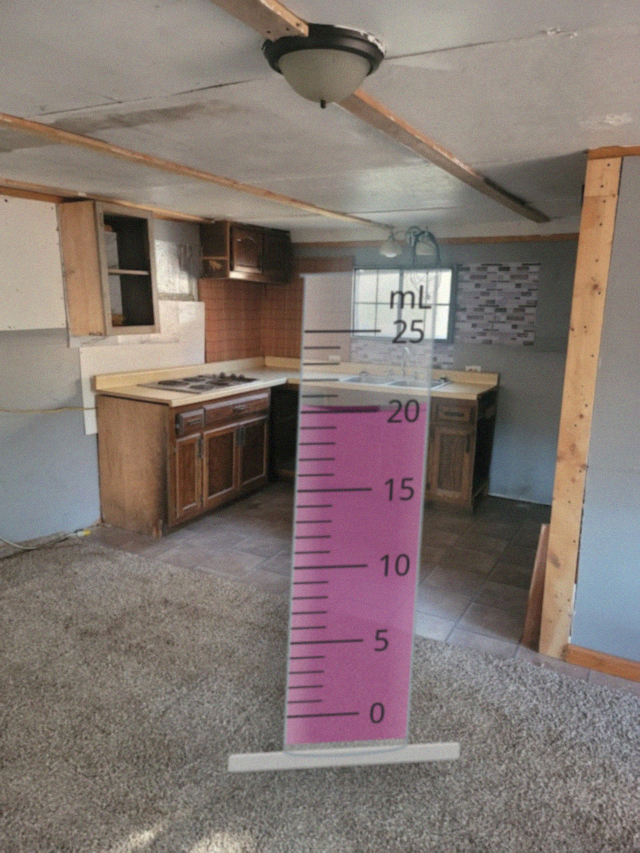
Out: 20
